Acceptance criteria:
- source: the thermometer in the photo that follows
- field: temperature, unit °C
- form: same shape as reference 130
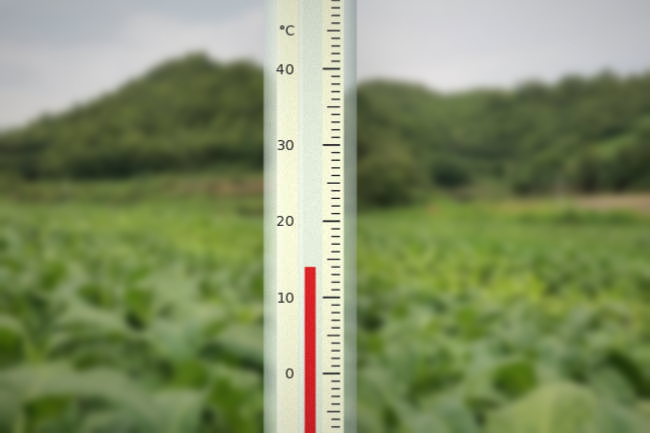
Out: 14
